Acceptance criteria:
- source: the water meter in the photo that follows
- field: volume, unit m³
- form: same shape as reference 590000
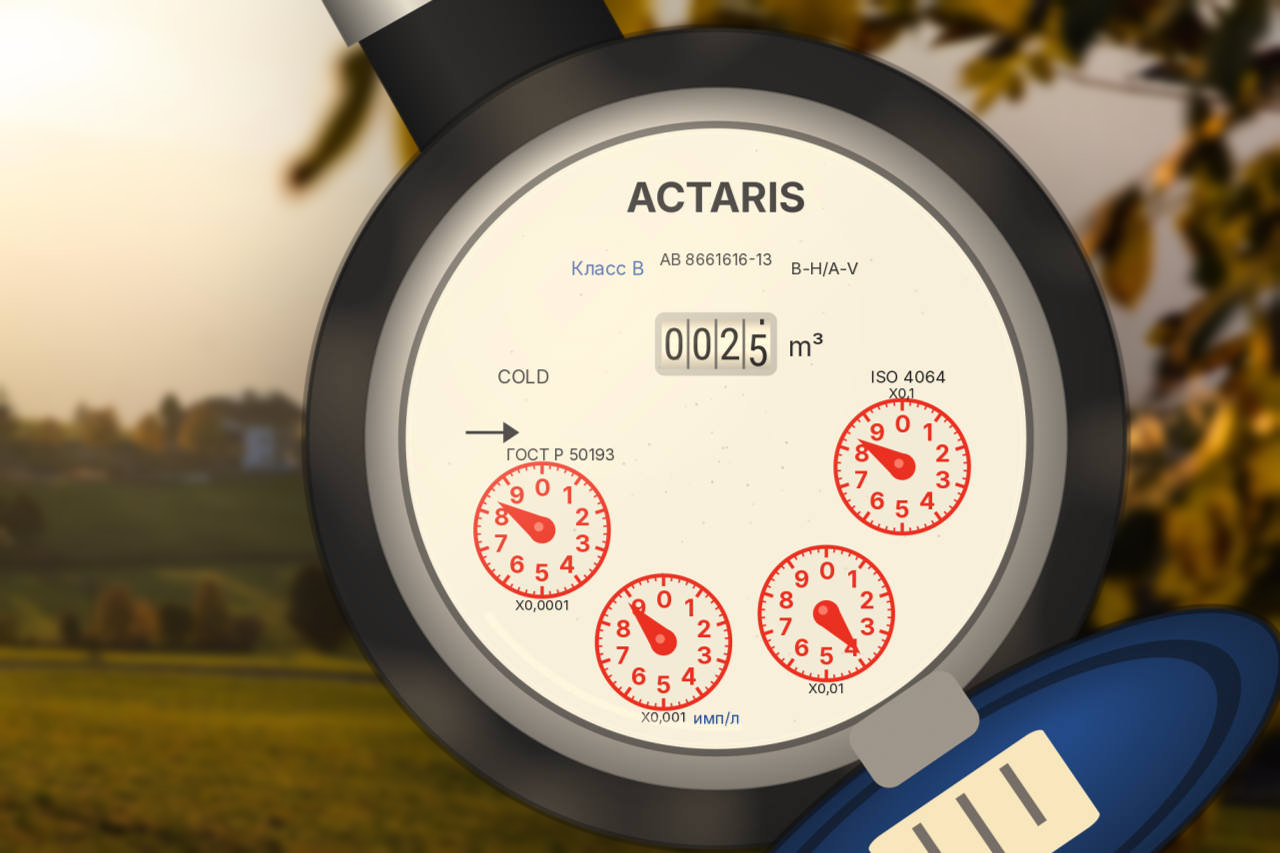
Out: 24.8388
